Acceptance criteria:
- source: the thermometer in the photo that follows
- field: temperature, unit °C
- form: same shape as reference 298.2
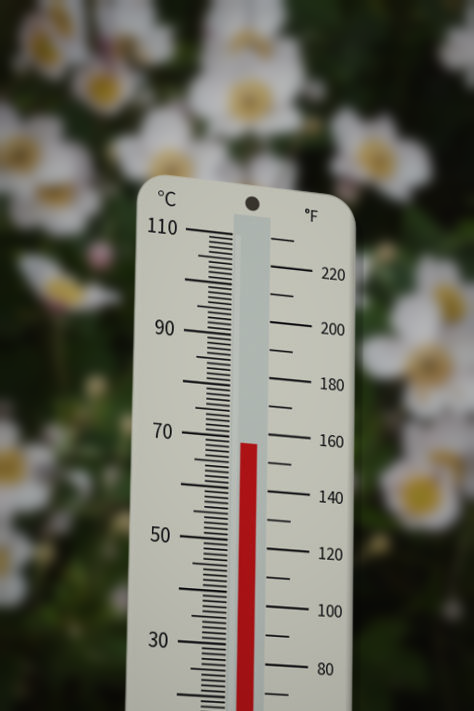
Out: 69
